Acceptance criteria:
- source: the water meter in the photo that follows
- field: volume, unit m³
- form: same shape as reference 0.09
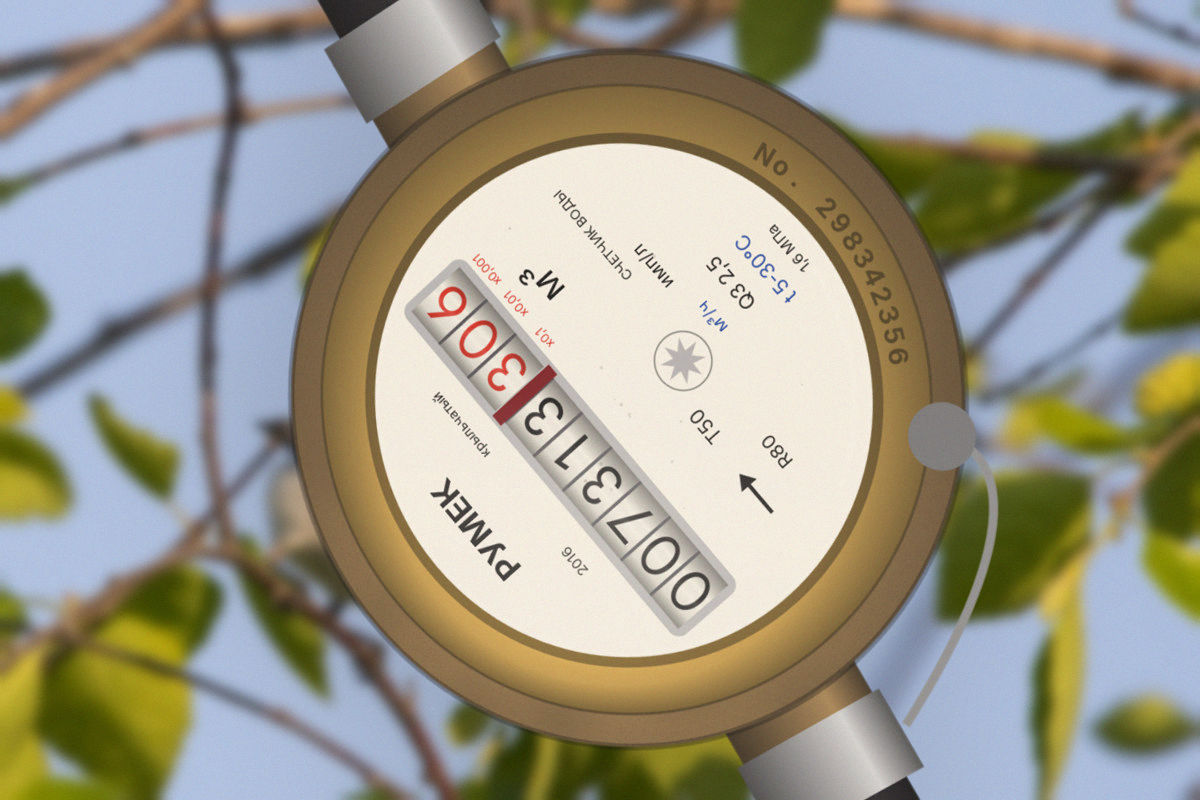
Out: 7313.306
